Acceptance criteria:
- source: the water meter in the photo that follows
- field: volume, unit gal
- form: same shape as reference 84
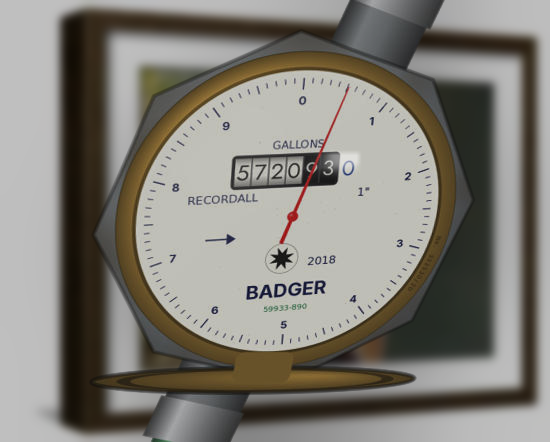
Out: 5720930.5
